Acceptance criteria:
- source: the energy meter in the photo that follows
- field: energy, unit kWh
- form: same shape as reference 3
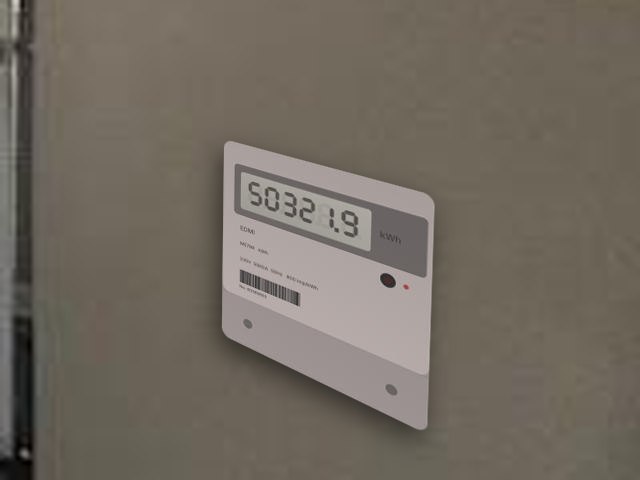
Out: 50321.9
